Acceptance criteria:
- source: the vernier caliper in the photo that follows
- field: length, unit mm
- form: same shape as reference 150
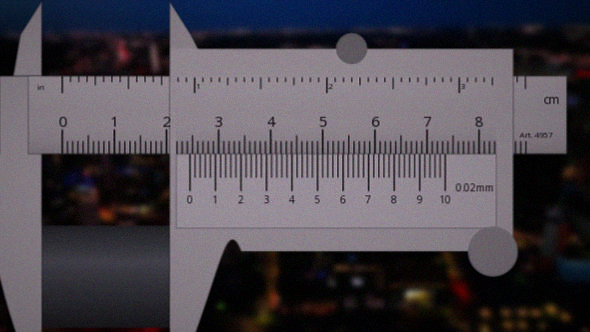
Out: 24.5
